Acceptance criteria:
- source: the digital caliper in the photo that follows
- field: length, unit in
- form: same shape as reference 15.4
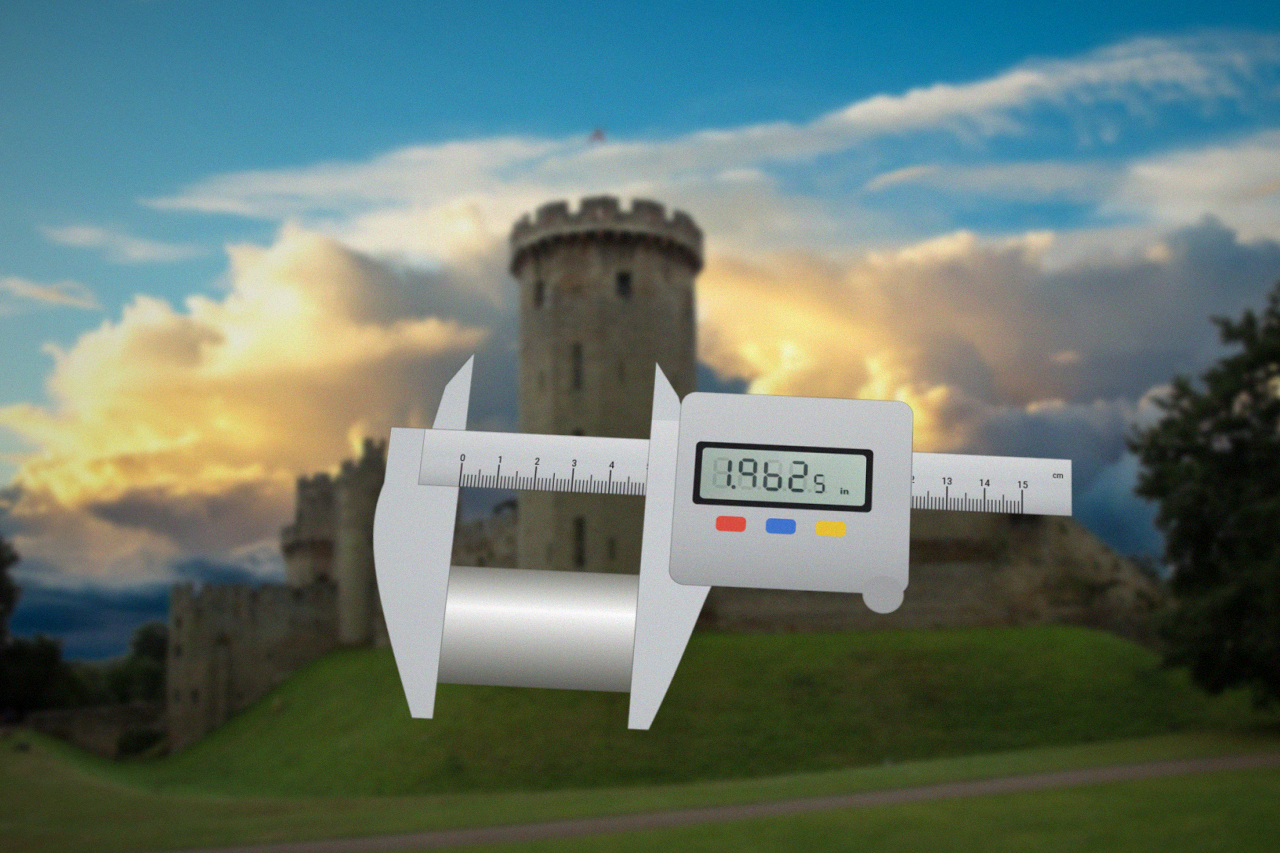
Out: 1.9625
